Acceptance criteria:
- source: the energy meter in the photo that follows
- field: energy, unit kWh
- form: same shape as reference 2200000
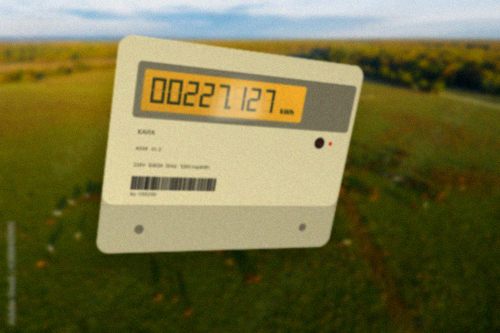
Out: 227.127
